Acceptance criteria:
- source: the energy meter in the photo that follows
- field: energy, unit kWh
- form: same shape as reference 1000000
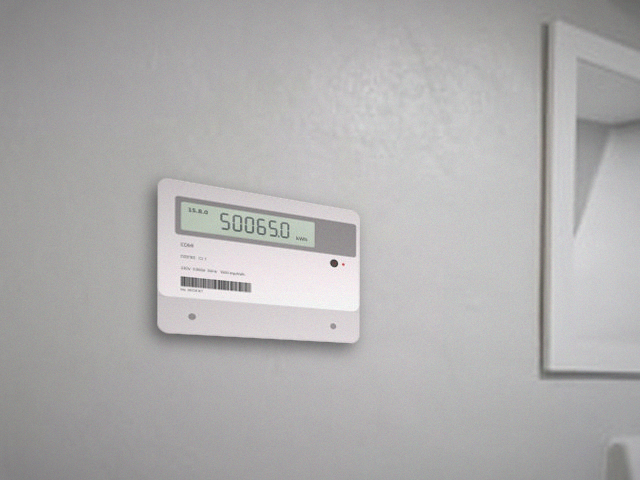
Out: 50065.0
